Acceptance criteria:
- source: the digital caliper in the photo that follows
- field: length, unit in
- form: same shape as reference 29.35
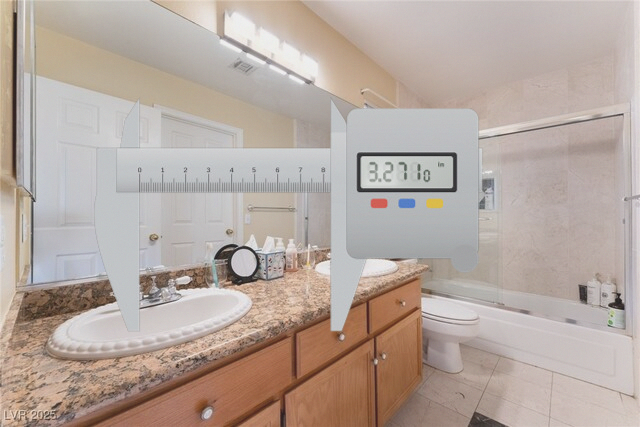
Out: 3.2710
